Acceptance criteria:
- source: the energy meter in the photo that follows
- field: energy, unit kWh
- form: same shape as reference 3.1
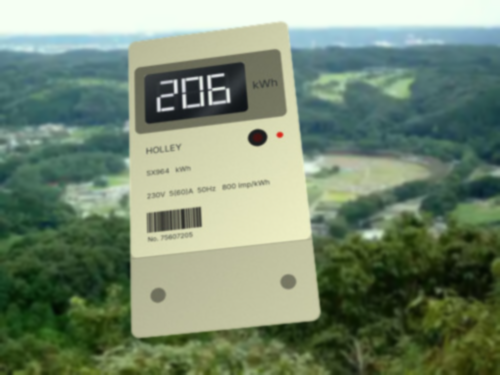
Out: 206
